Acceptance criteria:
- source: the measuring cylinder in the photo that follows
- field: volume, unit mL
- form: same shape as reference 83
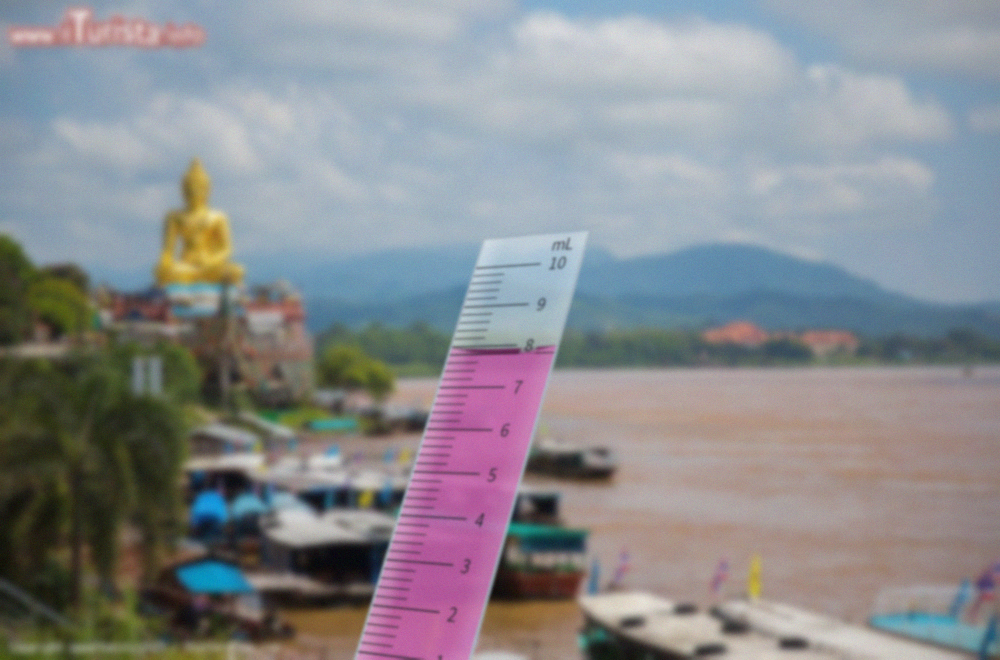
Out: 7.8
